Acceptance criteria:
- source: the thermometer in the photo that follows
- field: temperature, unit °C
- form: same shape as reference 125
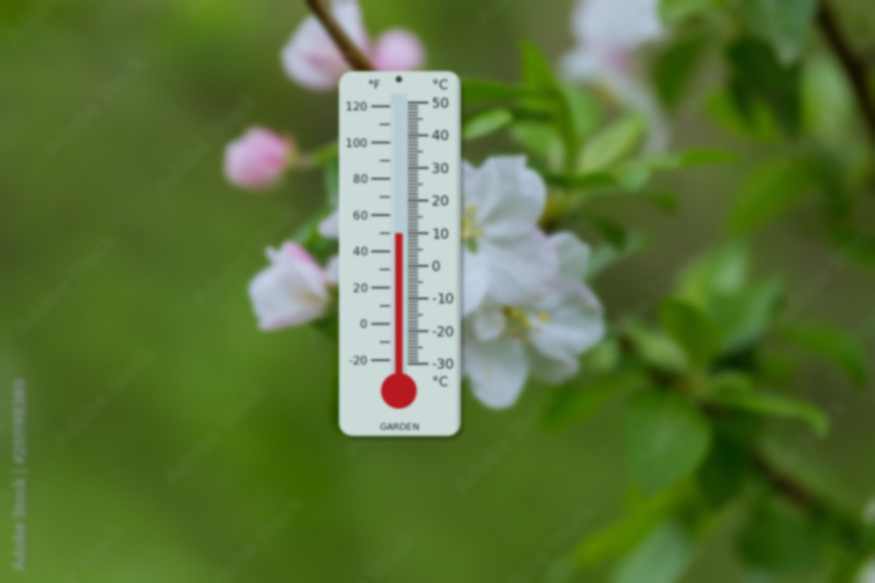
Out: 10
